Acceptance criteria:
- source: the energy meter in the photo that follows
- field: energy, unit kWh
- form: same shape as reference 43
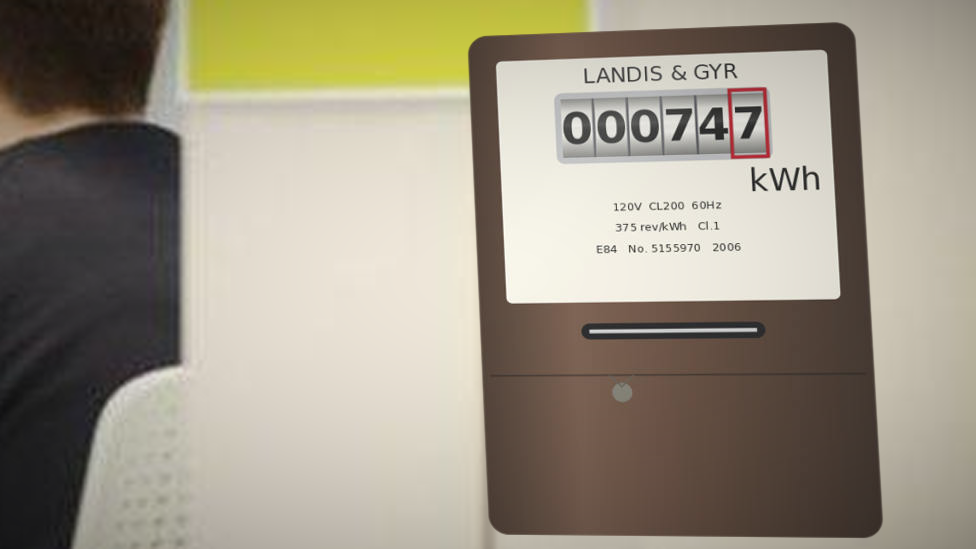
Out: 74.7
